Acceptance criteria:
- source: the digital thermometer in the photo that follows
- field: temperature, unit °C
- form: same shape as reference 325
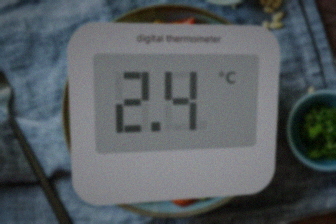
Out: 2.4
